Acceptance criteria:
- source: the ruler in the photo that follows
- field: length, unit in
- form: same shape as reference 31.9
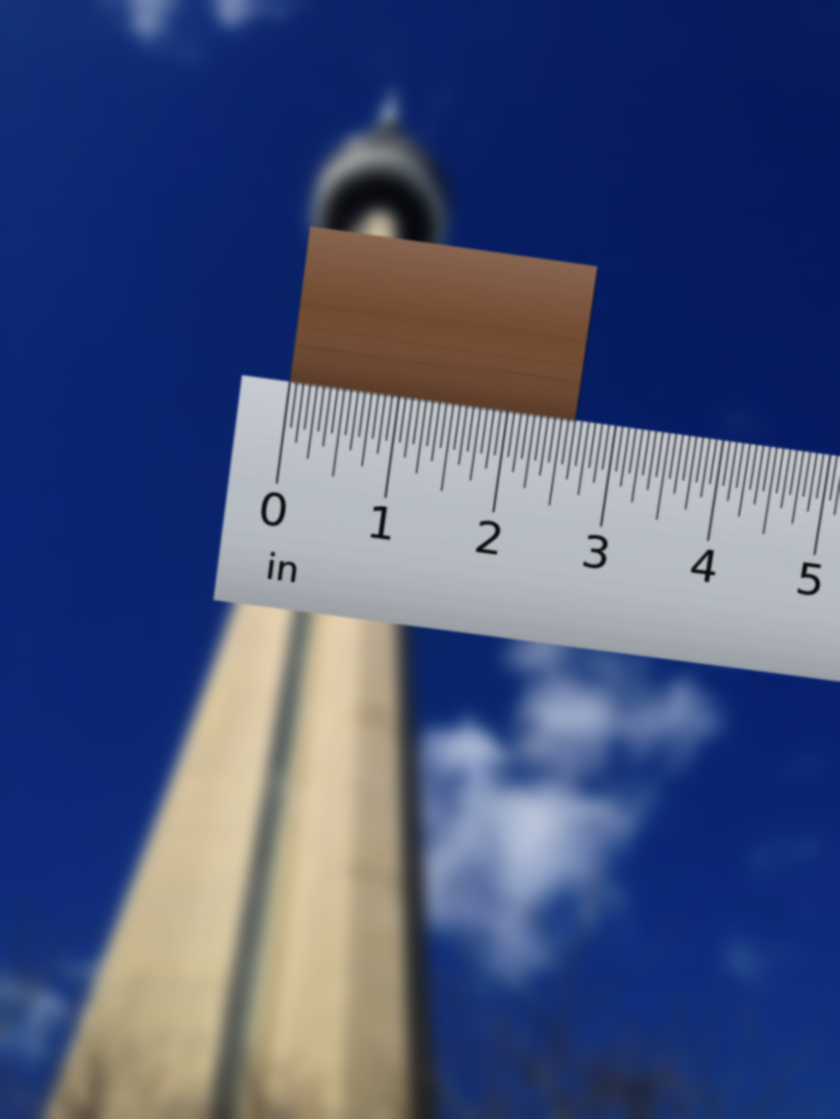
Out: 2.625
